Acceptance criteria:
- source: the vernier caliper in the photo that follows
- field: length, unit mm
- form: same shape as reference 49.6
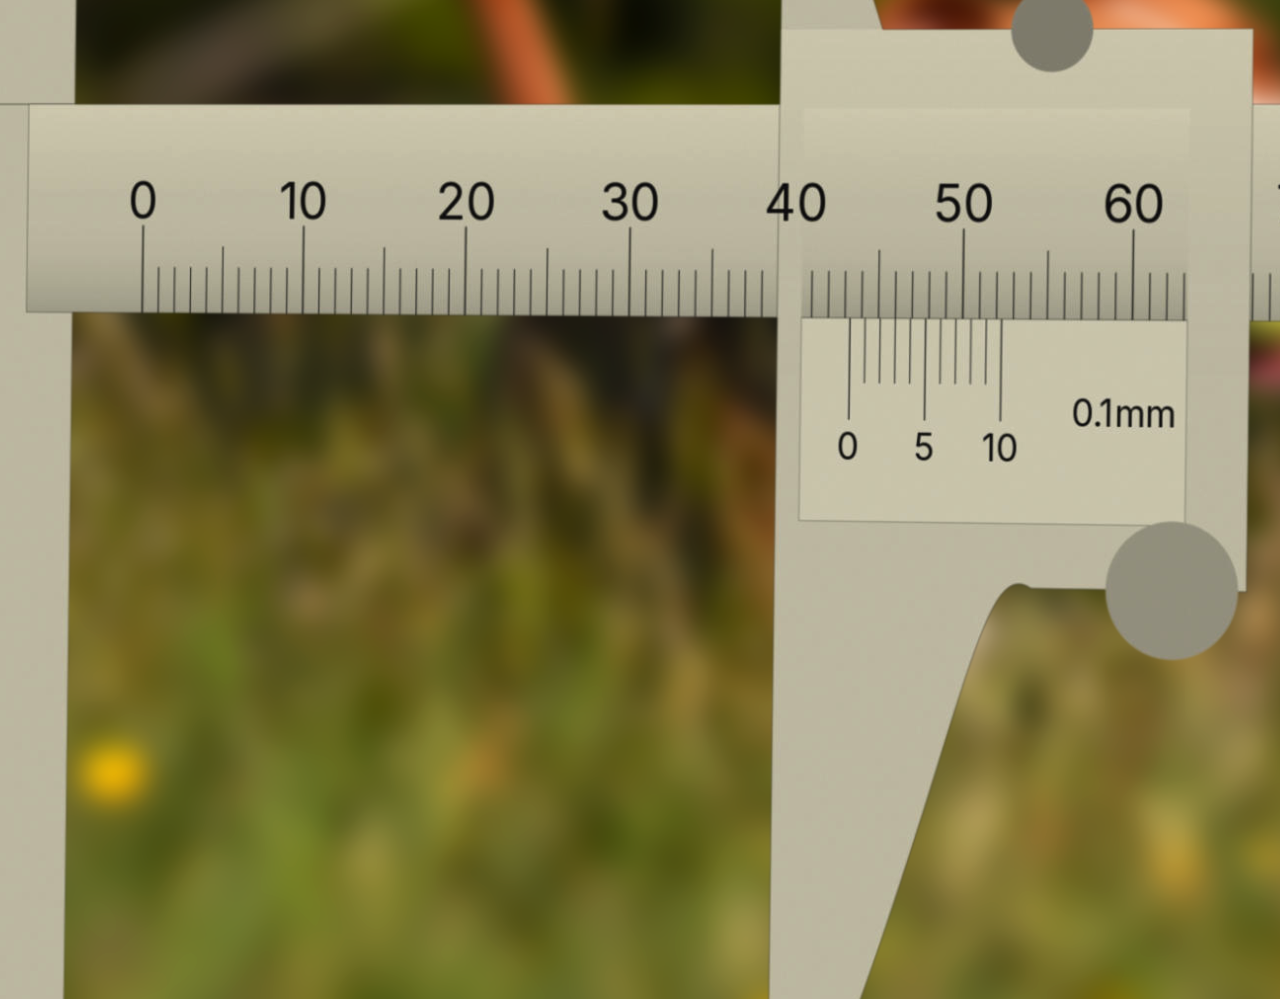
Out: 43.3
